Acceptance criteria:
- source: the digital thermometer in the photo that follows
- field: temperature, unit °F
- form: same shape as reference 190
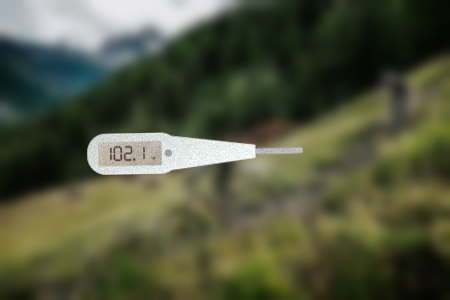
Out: 102.1
